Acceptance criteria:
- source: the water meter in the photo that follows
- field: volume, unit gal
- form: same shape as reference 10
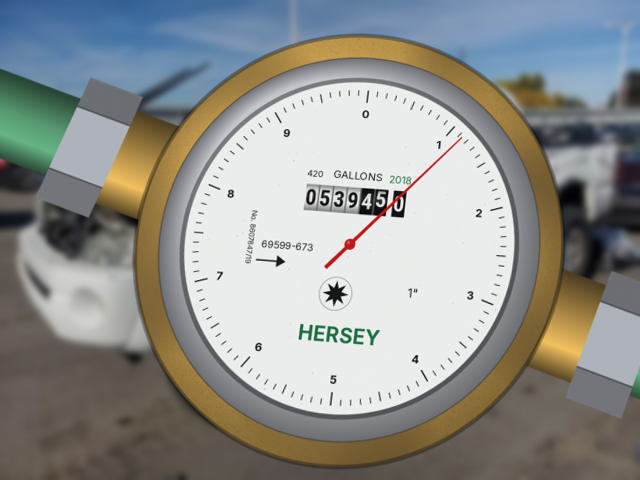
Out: 539451.1
